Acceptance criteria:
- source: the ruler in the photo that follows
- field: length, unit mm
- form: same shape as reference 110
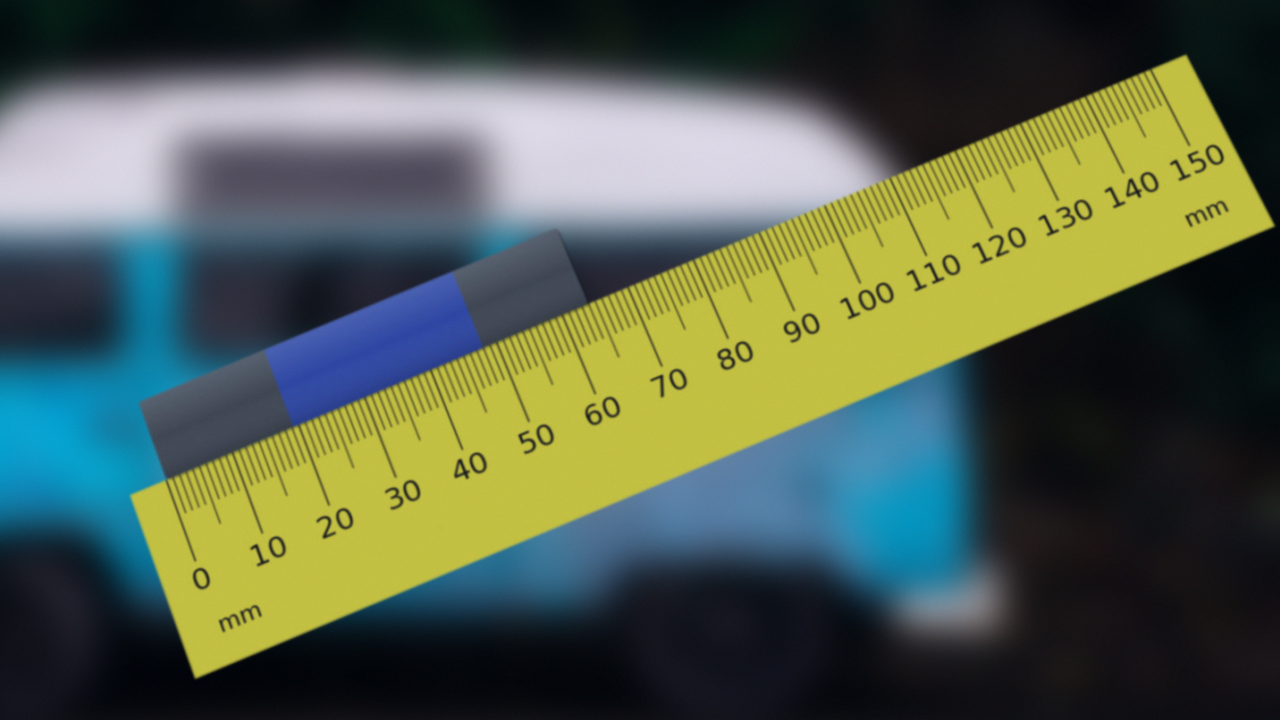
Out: 64
